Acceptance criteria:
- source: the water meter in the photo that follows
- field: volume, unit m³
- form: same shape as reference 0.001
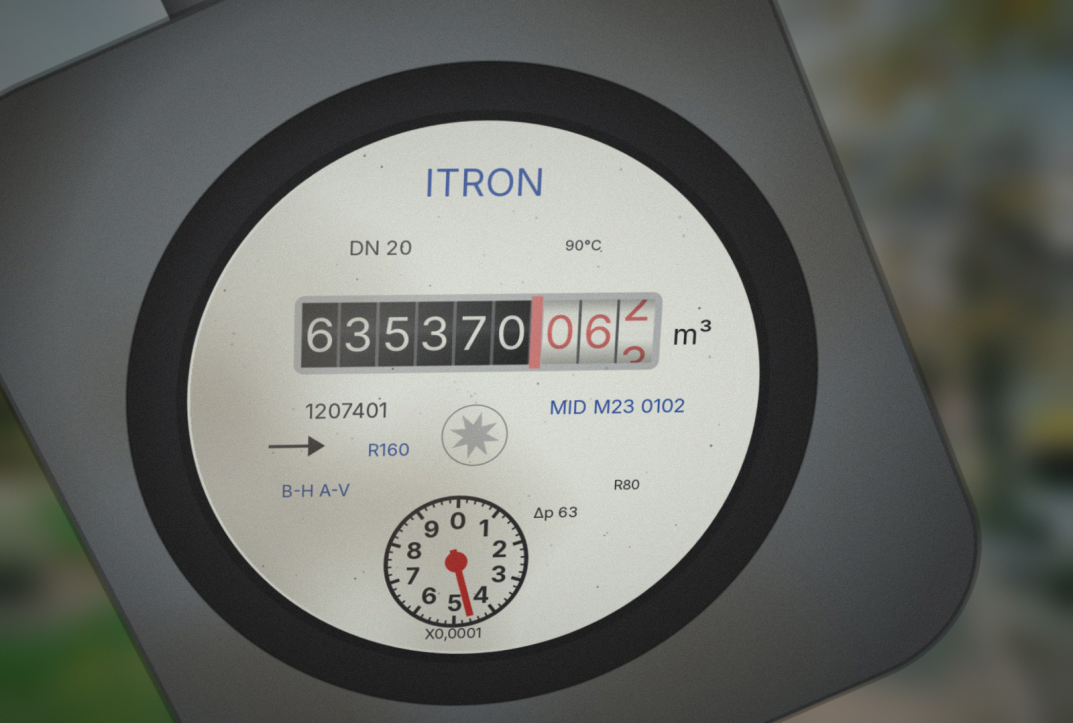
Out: 635370.0624
